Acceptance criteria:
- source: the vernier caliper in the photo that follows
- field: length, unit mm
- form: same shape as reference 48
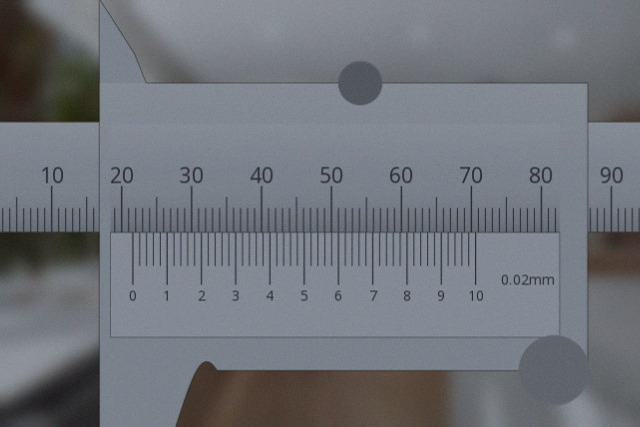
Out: 21.6
